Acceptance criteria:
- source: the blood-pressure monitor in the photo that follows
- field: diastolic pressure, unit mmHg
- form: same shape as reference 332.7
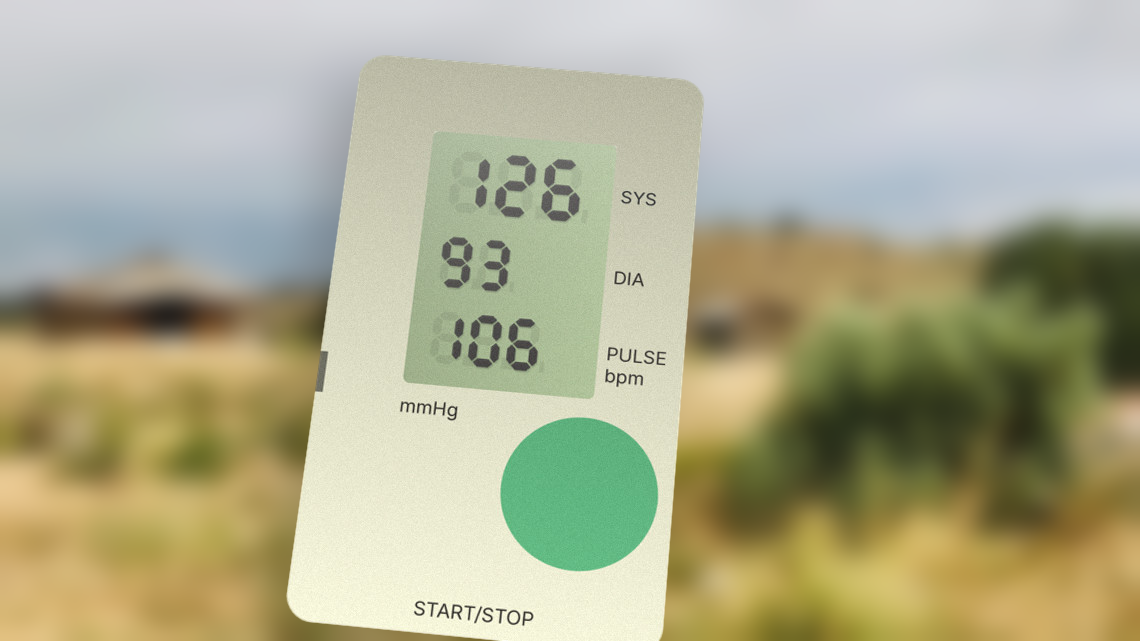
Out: 93
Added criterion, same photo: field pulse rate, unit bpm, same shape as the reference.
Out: 106
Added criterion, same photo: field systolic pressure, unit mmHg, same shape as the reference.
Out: 126
